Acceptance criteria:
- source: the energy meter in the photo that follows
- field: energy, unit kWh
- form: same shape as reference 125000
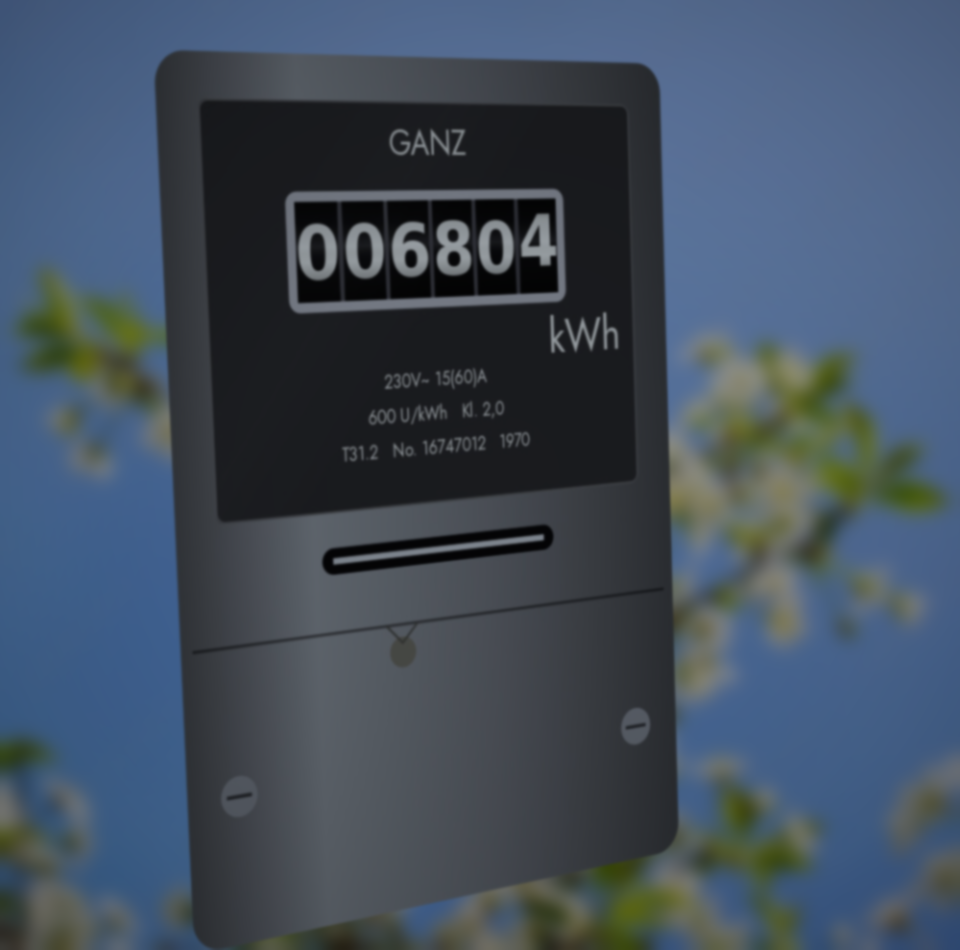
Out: 6804
